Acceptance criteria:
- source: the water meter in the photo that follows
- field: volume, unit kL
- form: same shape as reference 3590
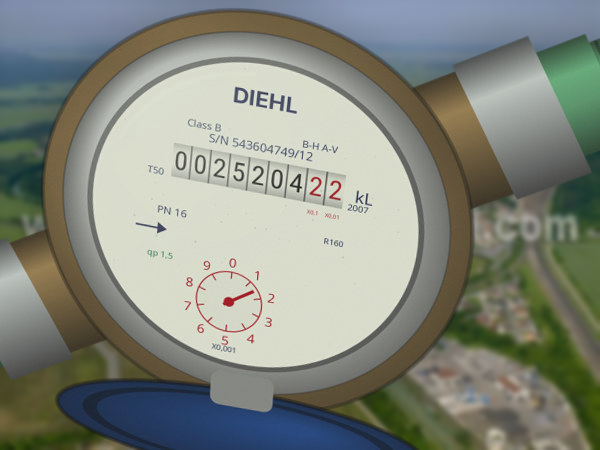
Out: 25204.221
